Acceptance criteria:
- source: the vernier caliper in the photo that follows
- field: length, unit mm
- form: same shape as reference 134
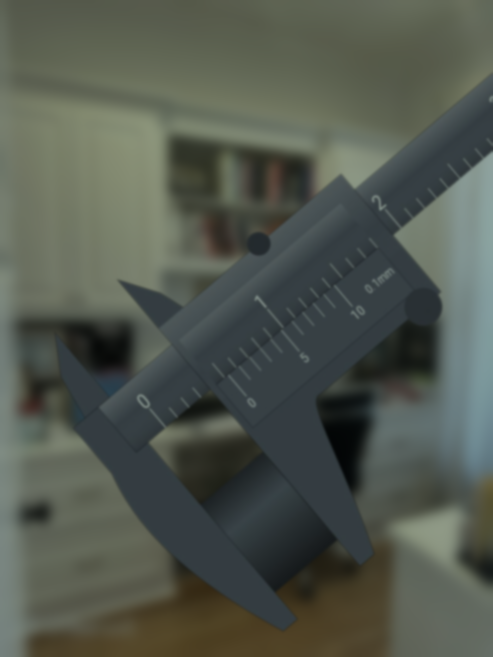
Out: 5.3
